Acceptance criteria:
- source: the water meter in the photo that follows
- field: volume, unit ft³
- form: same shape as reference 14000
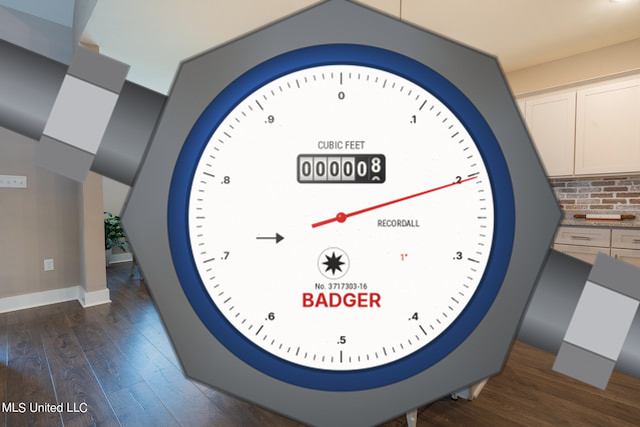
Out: 8.20
